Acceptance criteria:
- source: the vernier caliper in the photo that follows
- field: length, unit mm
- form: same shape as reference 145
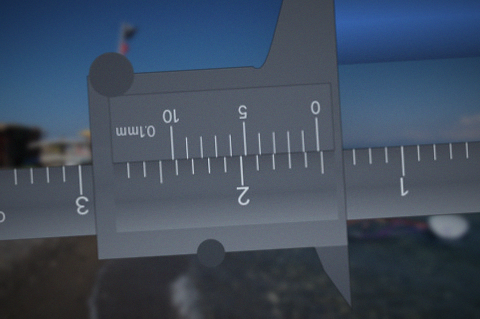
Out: 15.2
